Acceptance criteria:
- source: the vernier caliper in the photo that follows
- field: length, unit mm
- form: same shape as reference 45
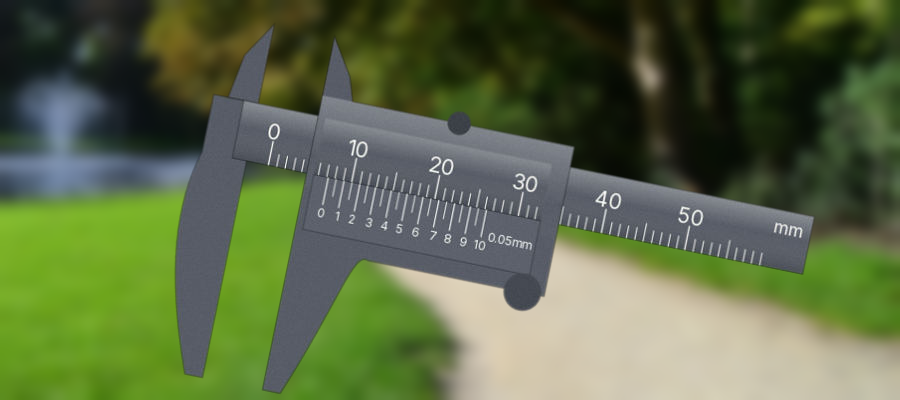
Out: 7.2
